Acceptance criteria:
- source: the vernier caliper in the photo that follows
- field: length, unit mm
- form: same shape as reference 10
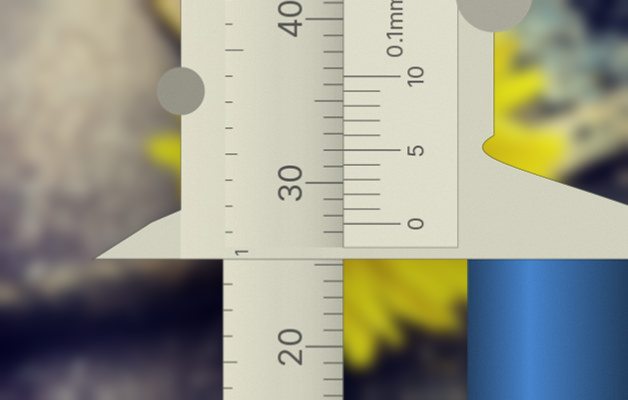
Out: 27.5
